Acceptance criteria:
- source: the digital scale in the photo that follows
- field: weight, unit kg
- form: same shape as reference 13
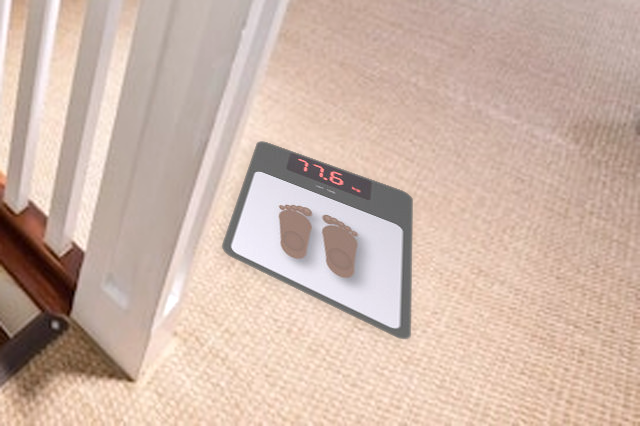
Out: 77.6
